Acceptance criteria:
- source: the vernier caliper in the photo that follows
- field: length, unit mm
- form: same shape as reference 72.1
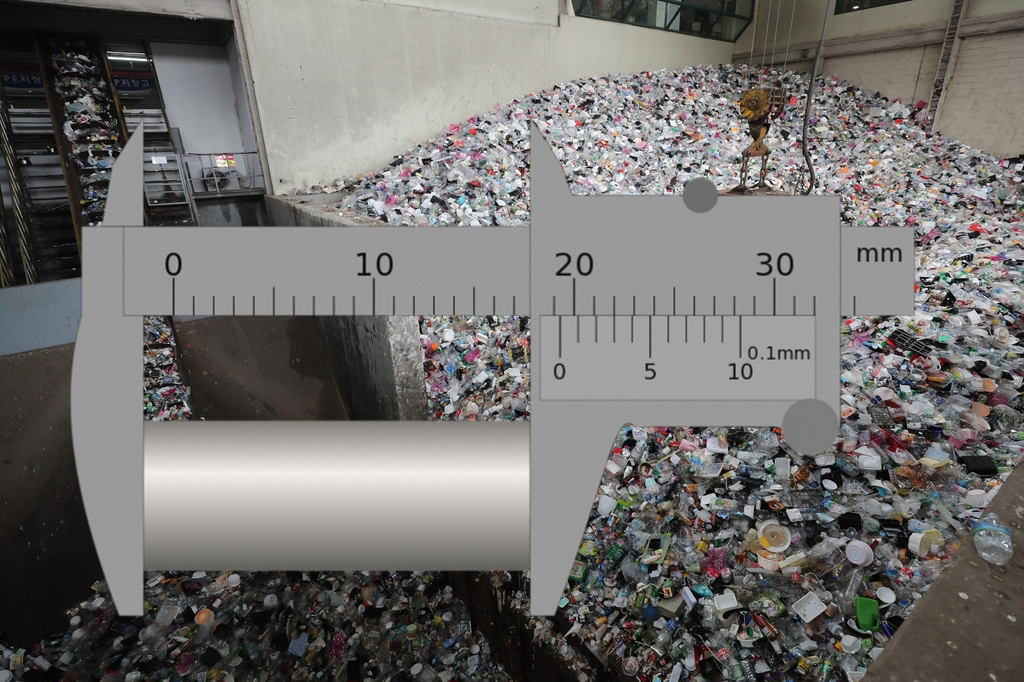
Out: 19.3
